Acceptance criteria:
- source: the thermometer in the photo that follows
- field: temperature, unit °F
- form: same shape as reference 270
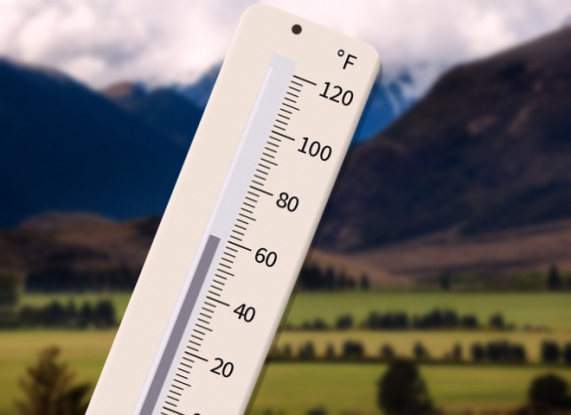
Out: 60
